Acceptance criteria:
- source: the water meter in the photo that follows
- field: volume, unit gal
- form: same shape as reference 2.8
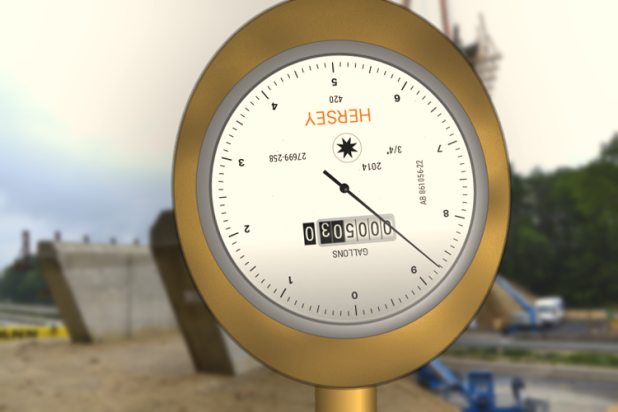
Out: 5028.7
